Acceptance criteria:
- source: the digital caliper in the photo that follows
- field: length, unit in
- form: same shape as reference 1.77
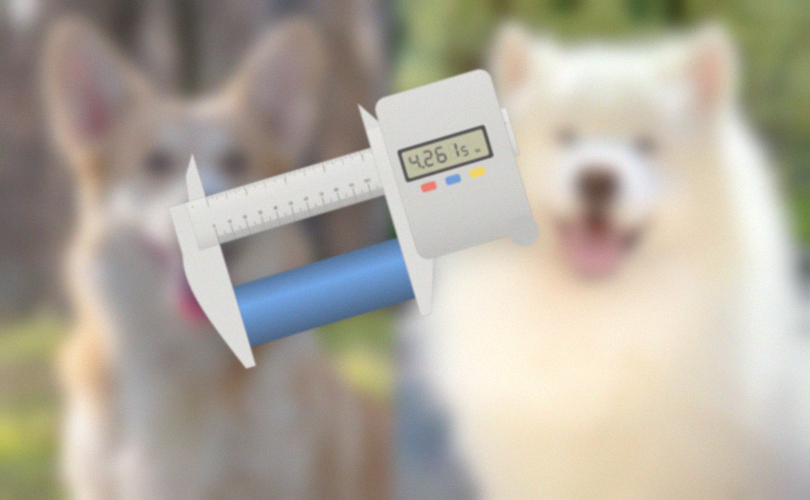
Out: 4.2615
